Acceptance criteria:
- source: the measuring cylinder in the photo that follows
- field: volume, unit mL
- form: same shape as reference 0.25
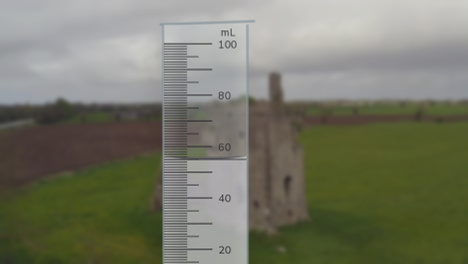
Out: 55
